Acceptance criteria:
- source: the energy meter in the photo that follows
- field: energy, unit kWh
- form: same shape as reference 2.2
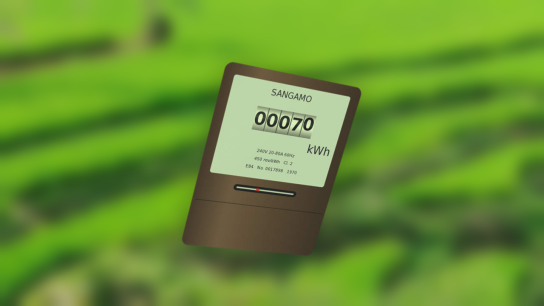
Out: 70
